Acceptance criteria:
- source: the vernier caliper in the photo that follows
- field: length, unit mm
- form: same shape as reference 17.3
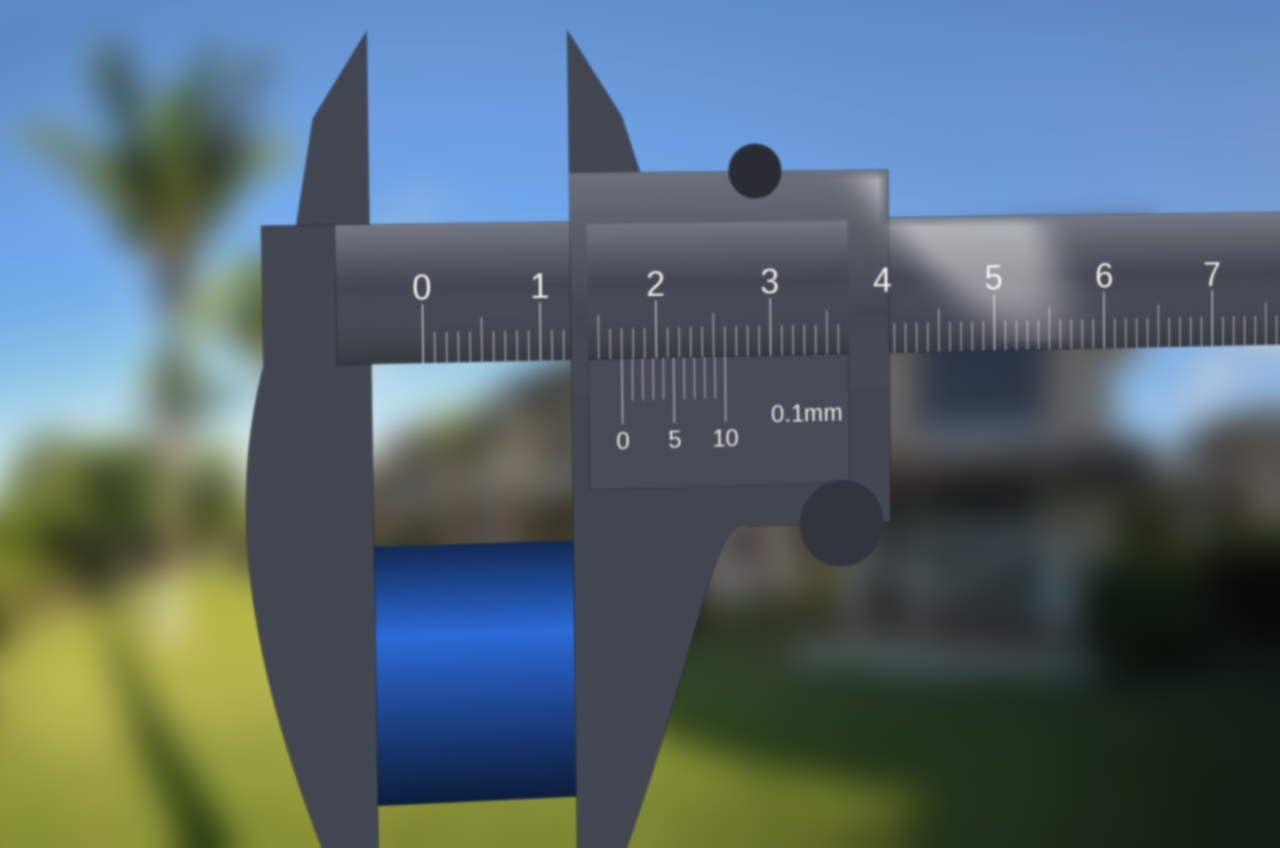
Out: 17.0
